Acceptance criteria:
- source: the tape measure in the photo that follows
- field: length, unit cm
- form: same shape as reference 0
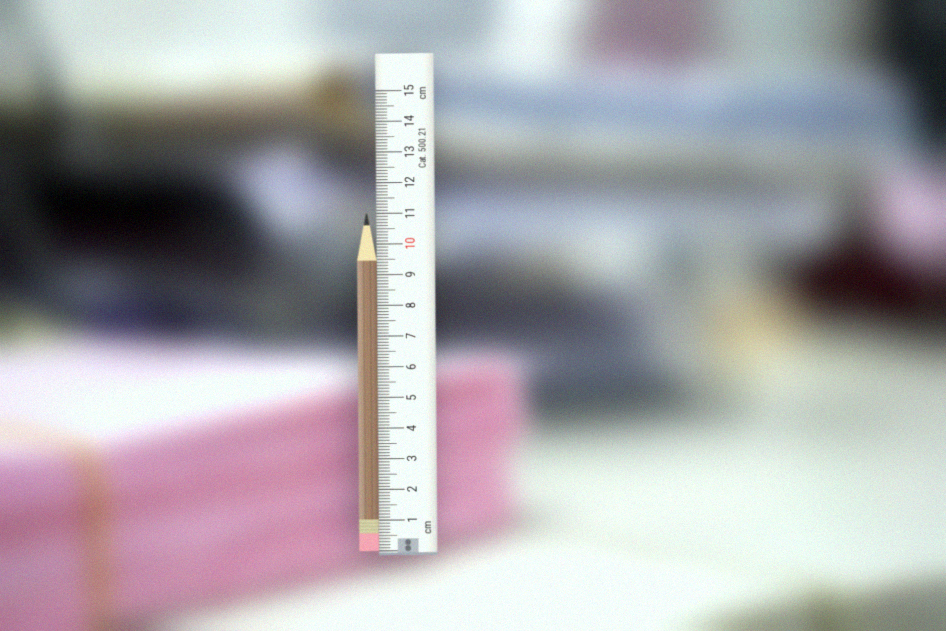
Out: 11
